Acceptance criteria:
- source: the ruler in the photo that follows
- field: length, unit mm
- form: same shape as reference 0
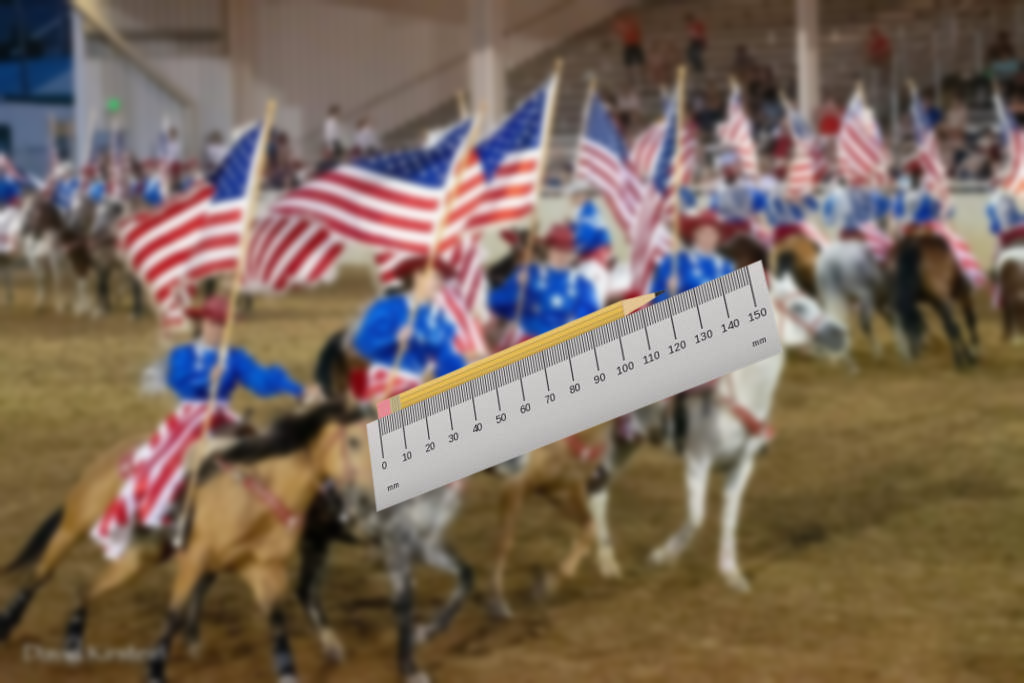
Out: 120
